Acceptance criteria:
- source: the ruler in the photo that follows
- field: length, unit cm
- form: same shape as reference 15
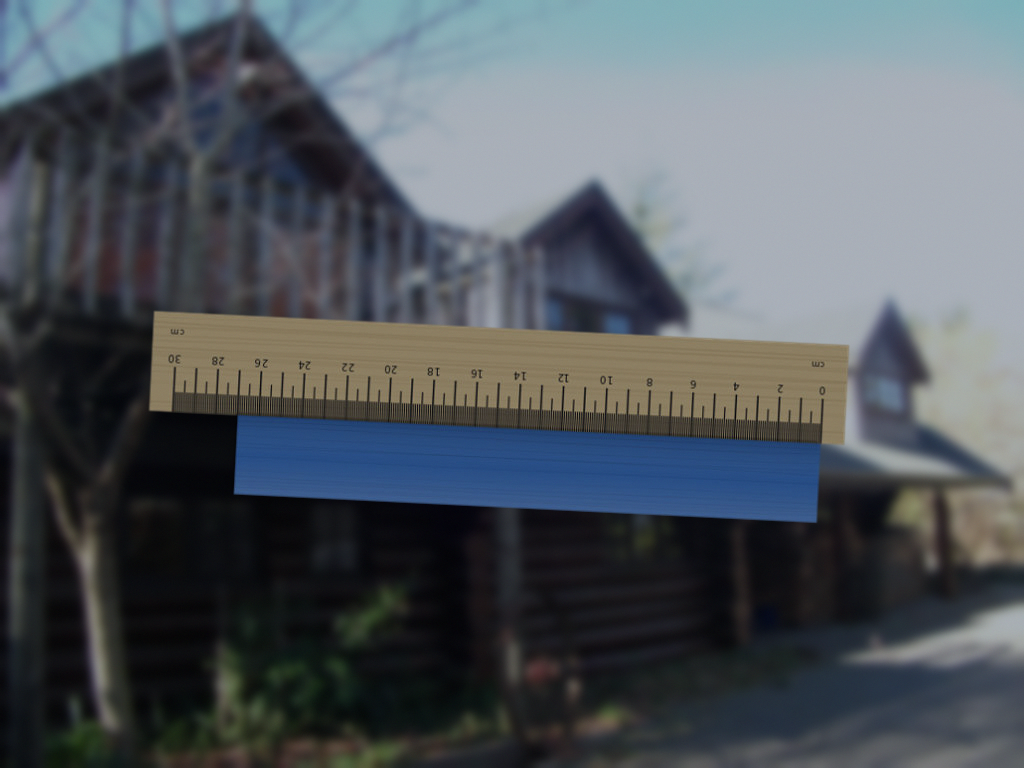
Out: 27
